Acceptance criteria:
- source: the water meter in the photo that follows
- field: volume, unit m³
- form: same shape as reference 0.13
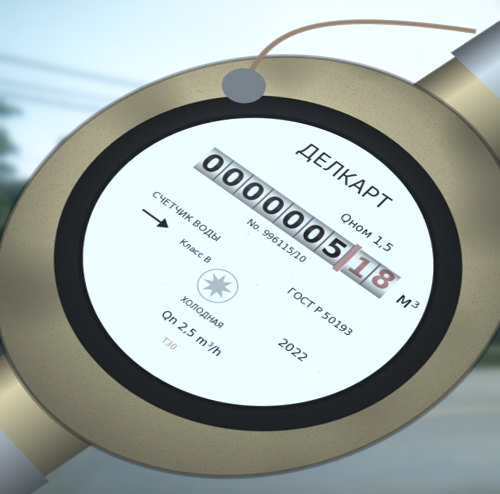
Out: 5.18
